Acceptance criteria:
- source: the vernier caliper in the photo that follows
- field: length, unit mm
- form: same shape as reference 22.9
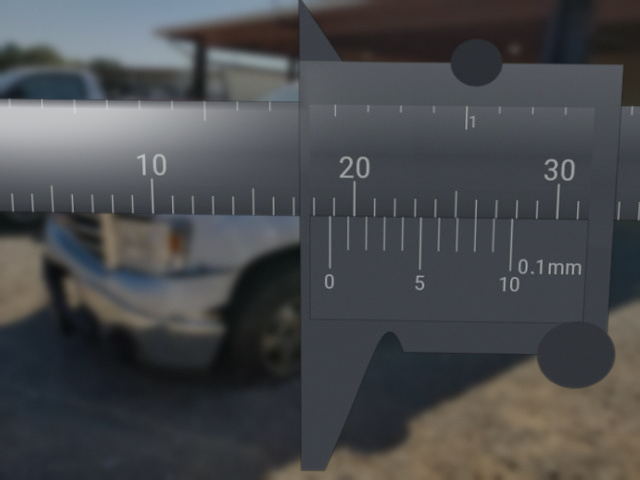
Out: 18.8
